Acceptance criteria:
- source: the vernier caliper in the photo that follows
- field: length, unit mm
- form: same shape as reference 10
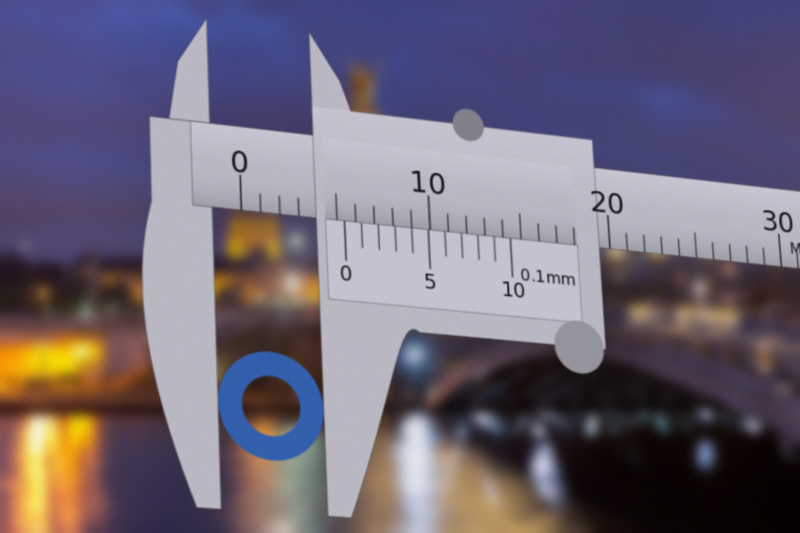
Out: 5.4
